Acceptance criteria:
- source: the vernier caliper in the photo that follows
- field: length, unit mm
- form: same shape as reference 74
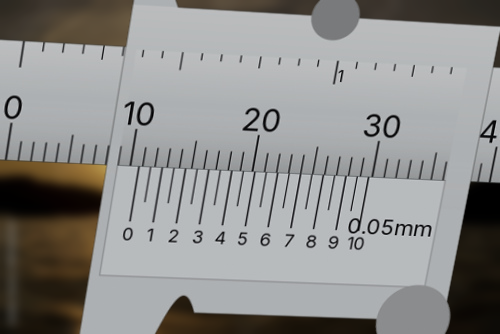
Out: 10.7
